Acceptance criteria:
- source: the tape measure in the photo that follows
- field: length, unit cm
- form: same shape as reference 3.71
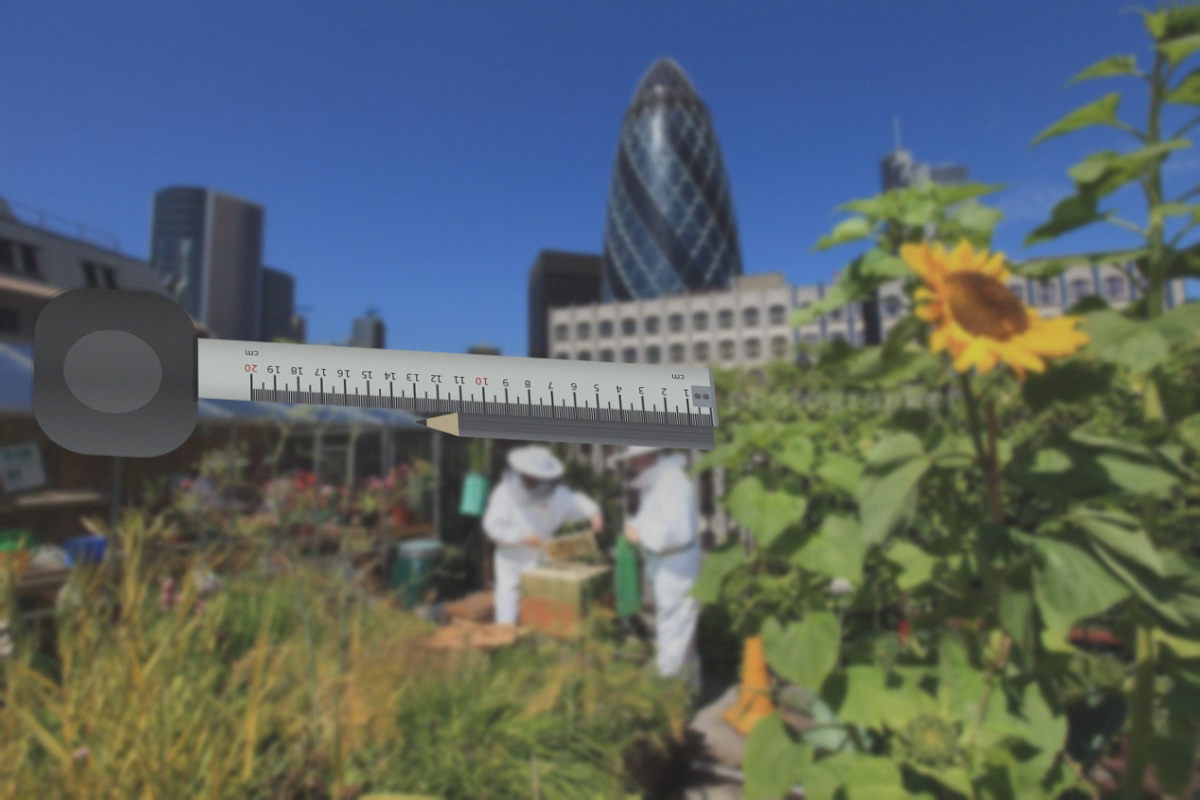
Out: 13
